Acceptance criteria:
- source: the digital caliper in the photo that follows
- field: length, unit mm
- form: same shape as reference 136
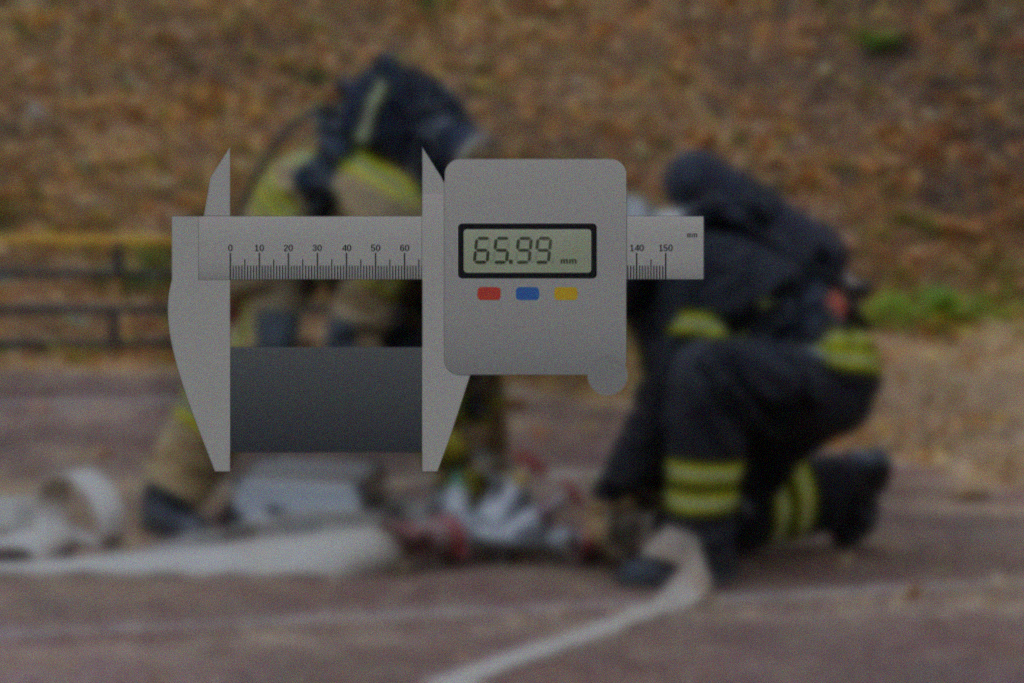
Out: 65.99
